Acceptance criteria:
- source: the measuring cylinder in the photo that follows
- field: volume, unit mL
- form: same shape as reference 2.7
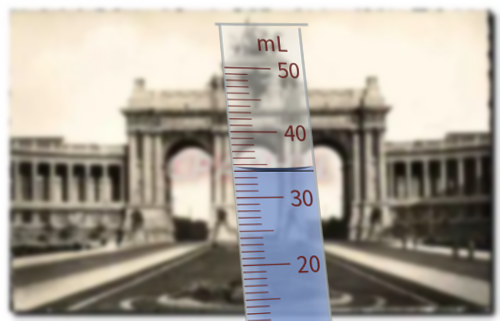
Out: 34
